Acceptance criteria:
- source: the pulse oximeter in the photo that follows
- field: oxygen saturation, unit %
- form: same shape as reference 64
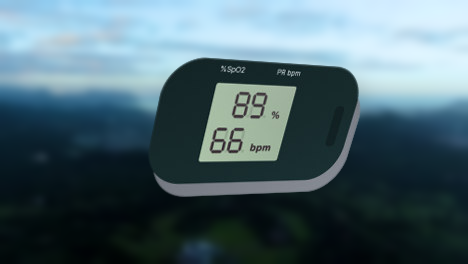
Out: 89
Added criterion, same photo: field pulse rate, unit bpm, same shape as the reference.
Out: 66
